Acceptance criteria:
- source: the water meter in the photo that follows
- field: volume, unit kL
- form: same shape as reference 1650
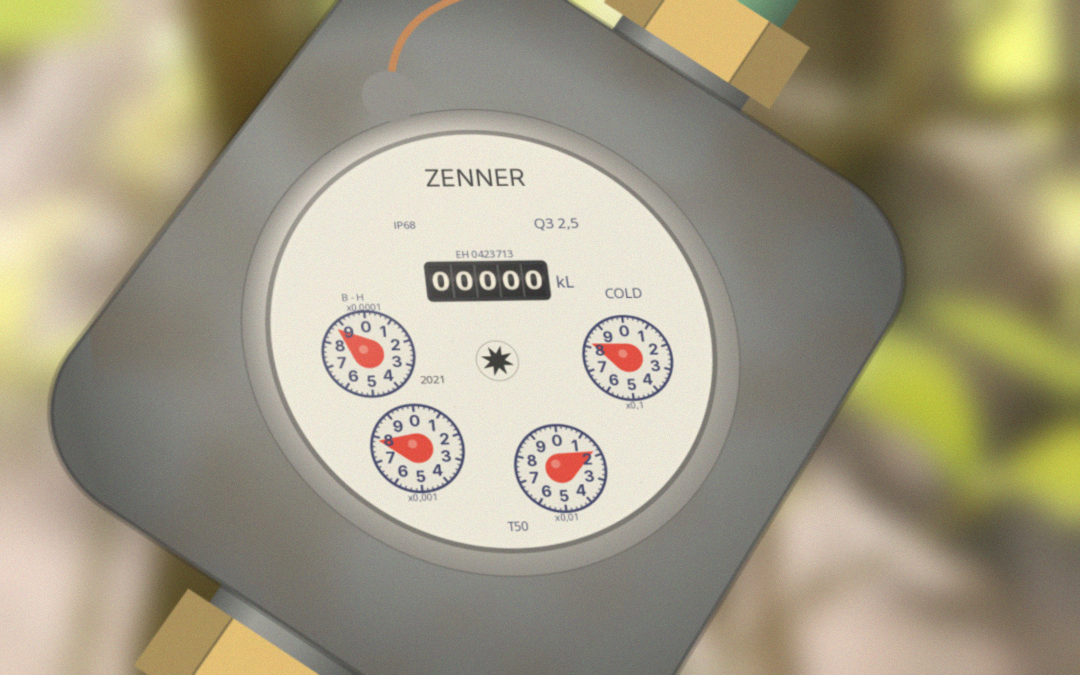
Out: 0.8178
